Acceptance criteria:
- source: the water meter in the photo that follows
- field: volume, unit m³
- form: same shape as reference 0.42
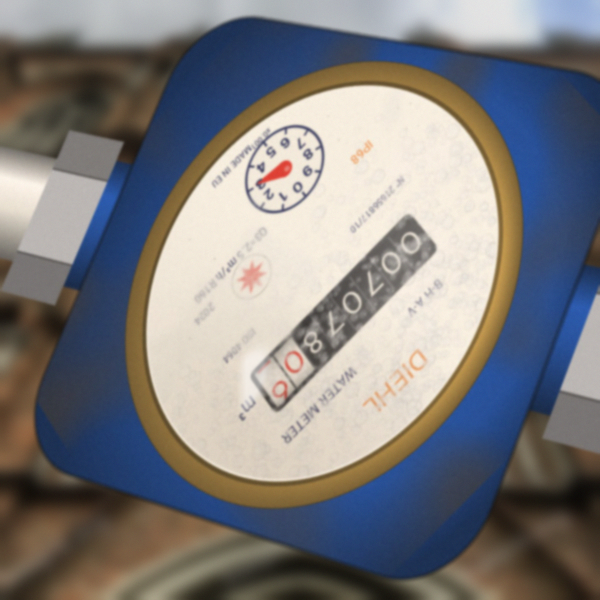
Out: 7078.063
